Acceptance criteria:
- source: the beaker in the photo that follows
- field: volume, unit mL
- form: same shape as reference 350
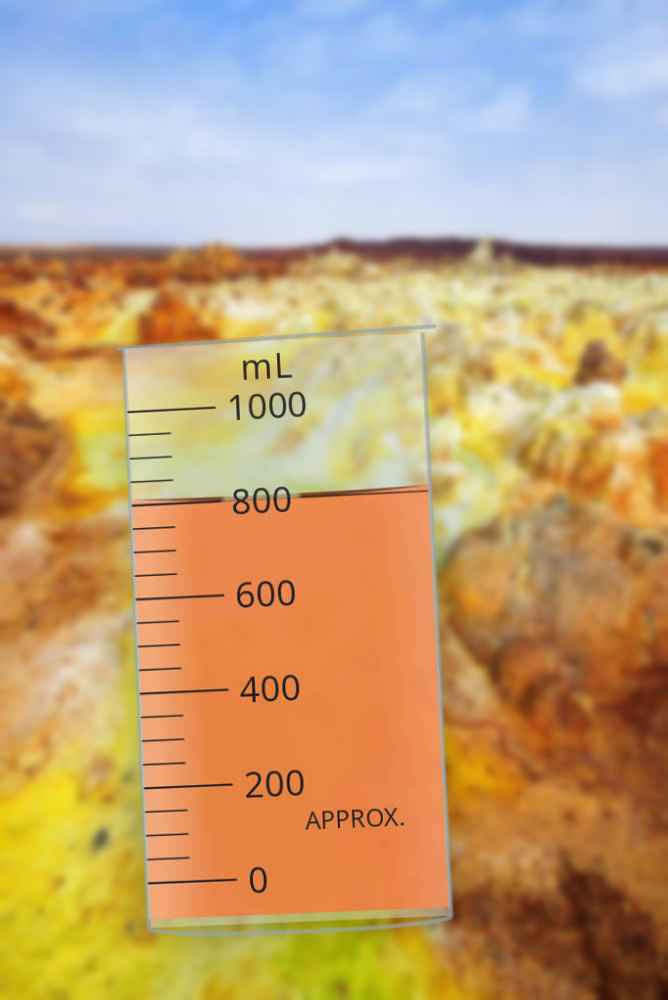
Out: 800
